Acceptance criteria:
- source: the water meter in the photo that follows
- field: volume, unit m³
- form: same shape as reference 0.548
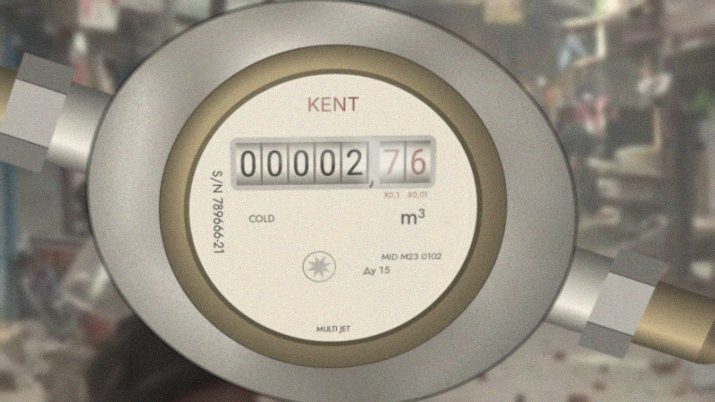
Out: 2.76
